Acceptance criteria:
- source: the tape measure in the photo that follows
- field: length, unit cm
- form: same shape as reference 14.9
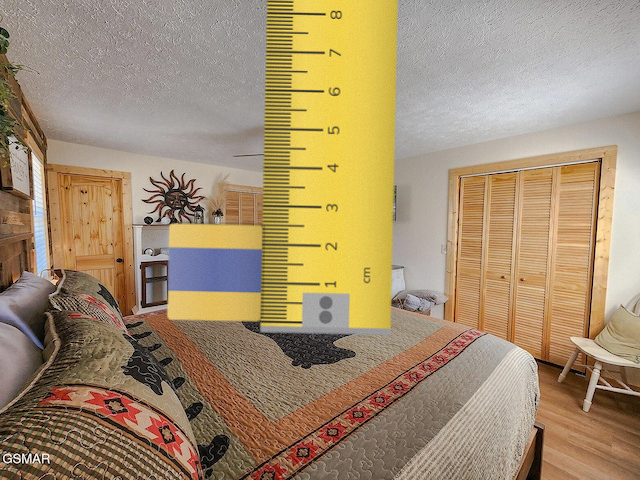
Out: 2.5
